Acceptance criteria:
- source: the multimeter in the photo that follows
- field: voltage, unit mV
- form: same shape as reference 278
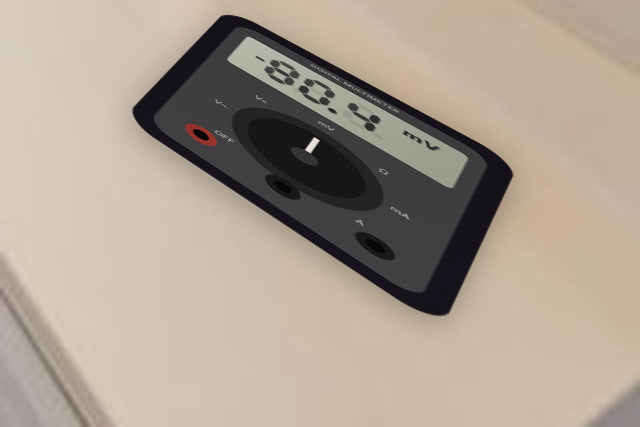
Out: -80.4
